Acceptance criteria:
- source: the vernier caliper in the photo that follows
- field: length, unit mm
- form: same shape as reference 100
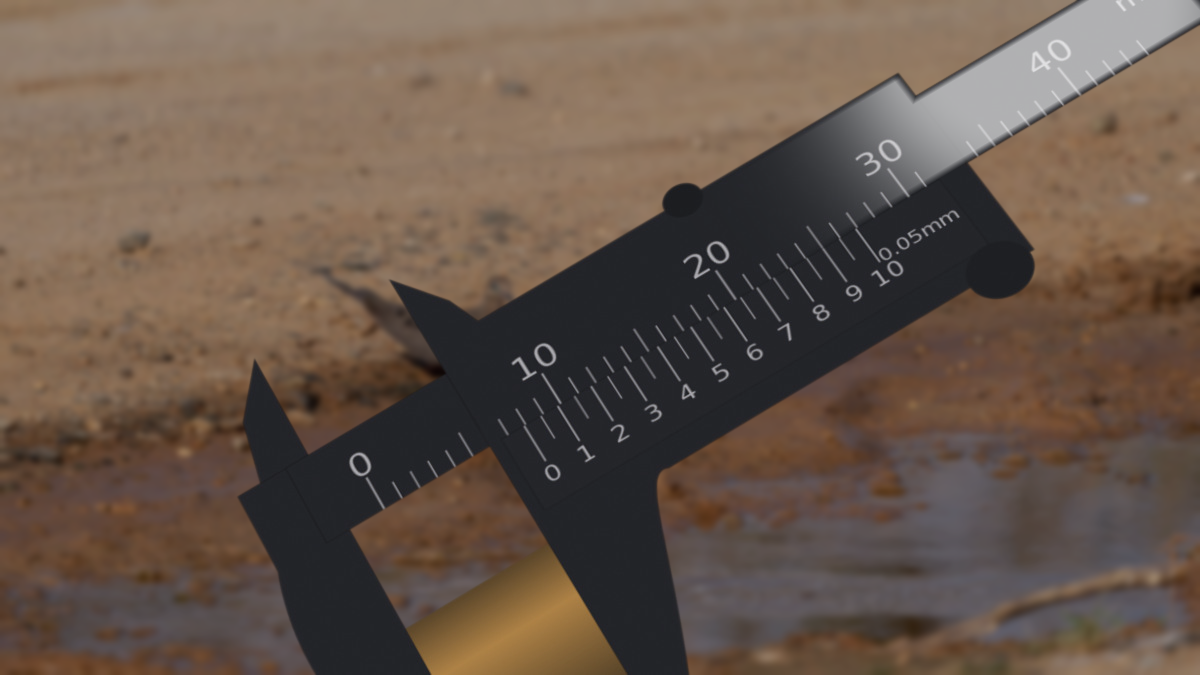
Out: 7.9
